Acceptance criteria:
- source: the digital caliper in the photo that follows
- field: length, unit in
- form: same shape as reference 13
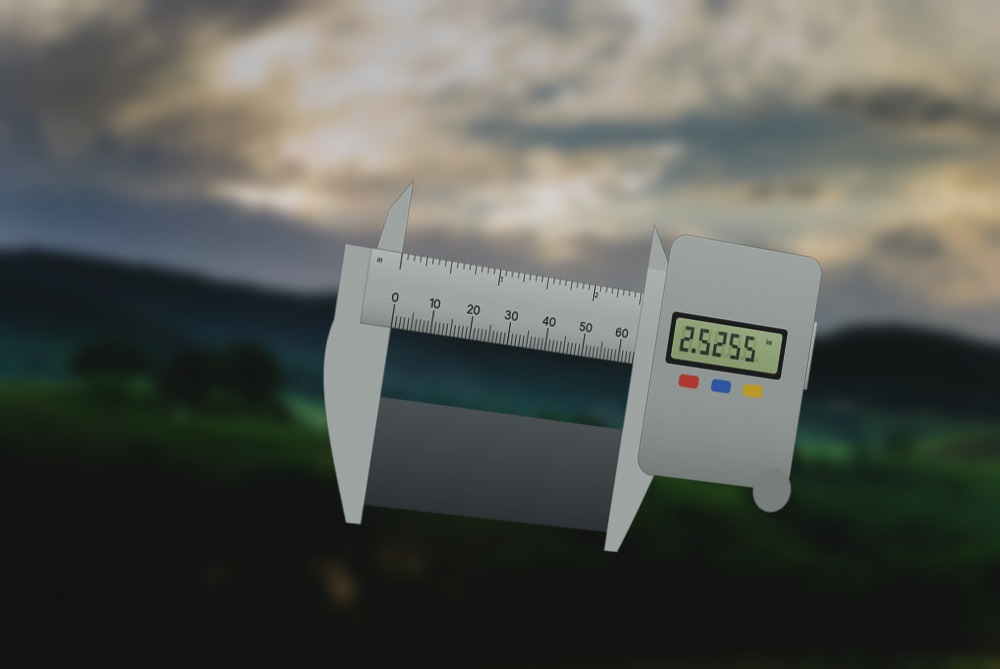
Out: 2.5255
